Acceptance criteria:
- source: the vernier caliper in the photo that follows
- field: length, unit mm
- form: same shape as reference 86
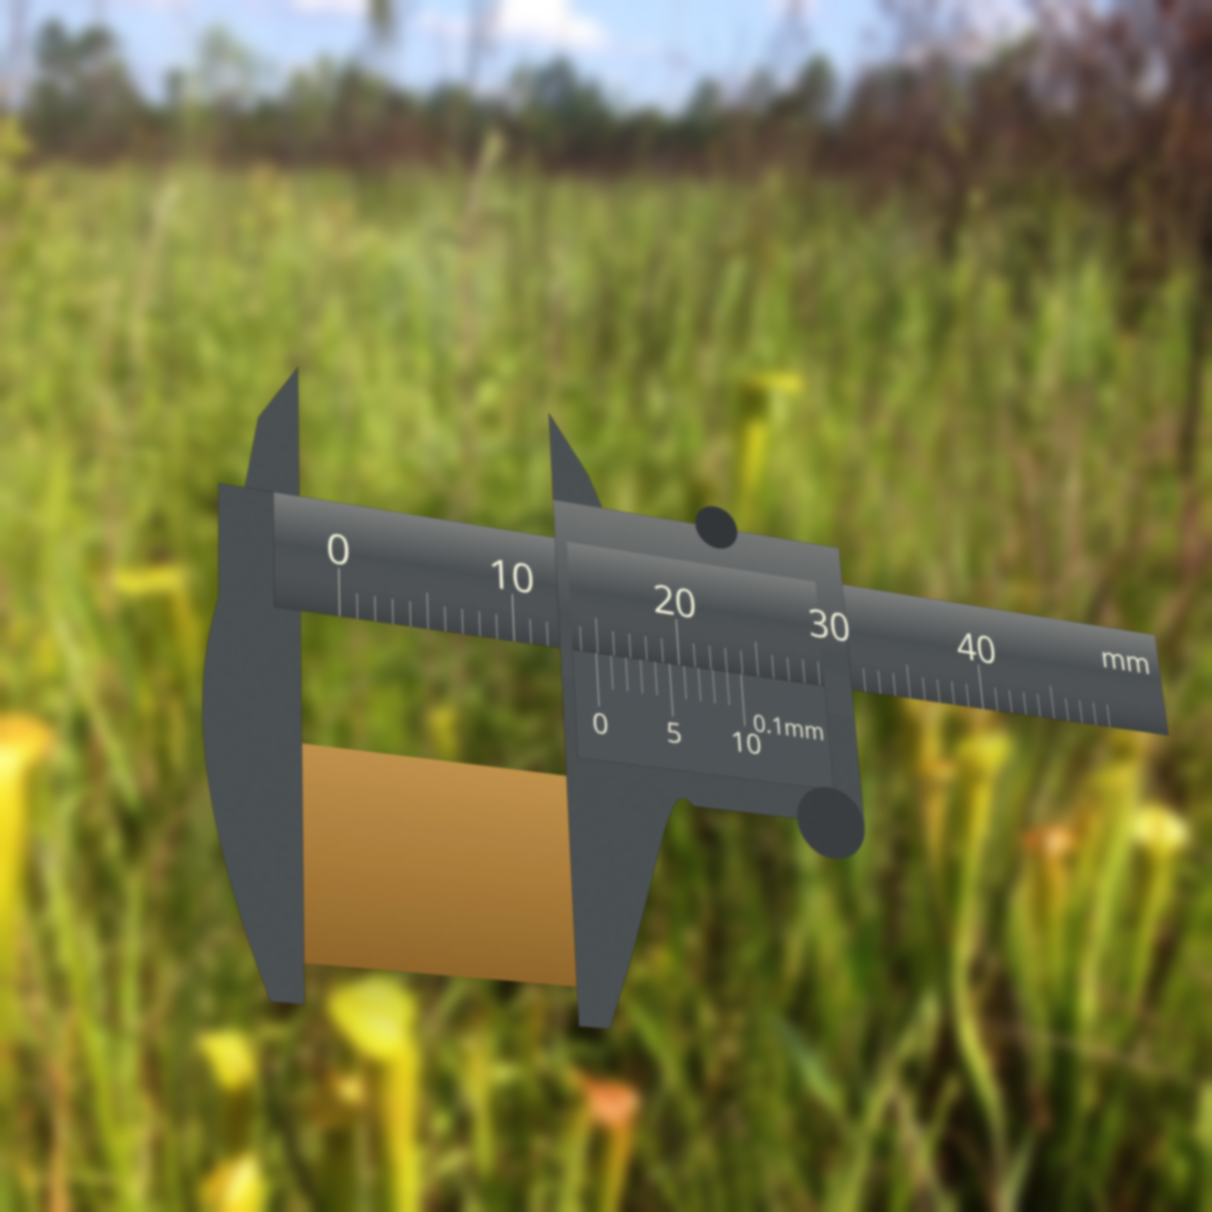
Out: 14.9
